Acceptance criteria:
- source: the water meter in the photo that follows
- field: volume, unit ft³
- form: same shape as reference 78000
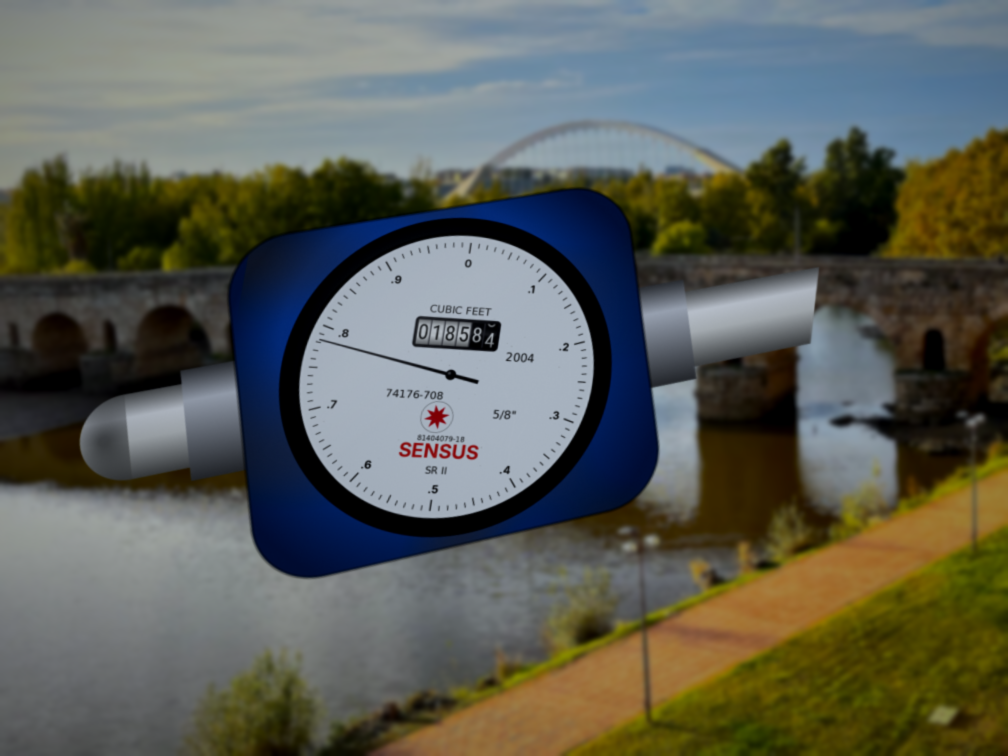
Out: 18583.78
